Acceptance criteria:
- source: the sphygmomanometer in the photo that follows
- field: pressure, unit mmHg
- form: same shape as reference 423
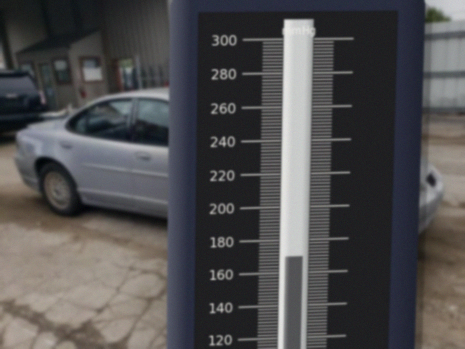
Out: 170
